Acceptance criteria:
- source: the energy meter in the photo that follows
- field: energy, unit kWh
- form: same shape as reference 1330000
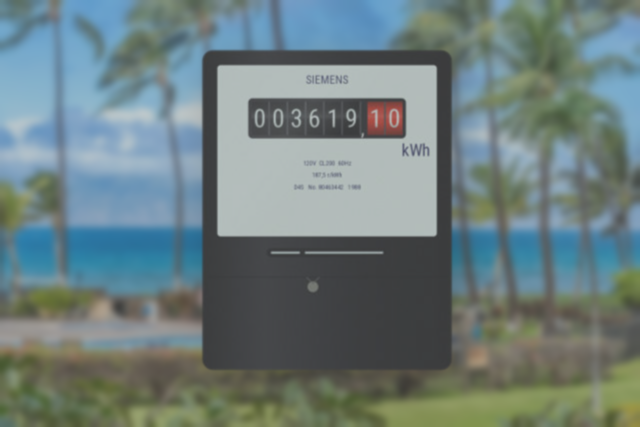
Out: 3619.10
